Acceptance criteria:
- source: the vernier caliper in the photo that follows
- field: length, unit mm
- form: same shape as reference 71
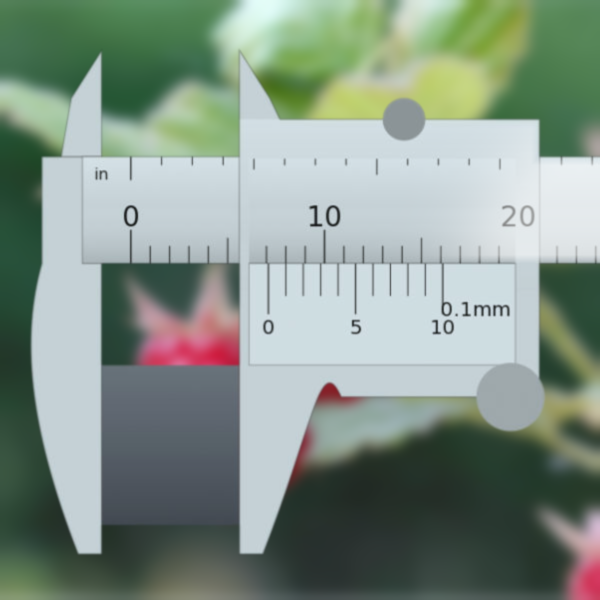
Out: 7.1
